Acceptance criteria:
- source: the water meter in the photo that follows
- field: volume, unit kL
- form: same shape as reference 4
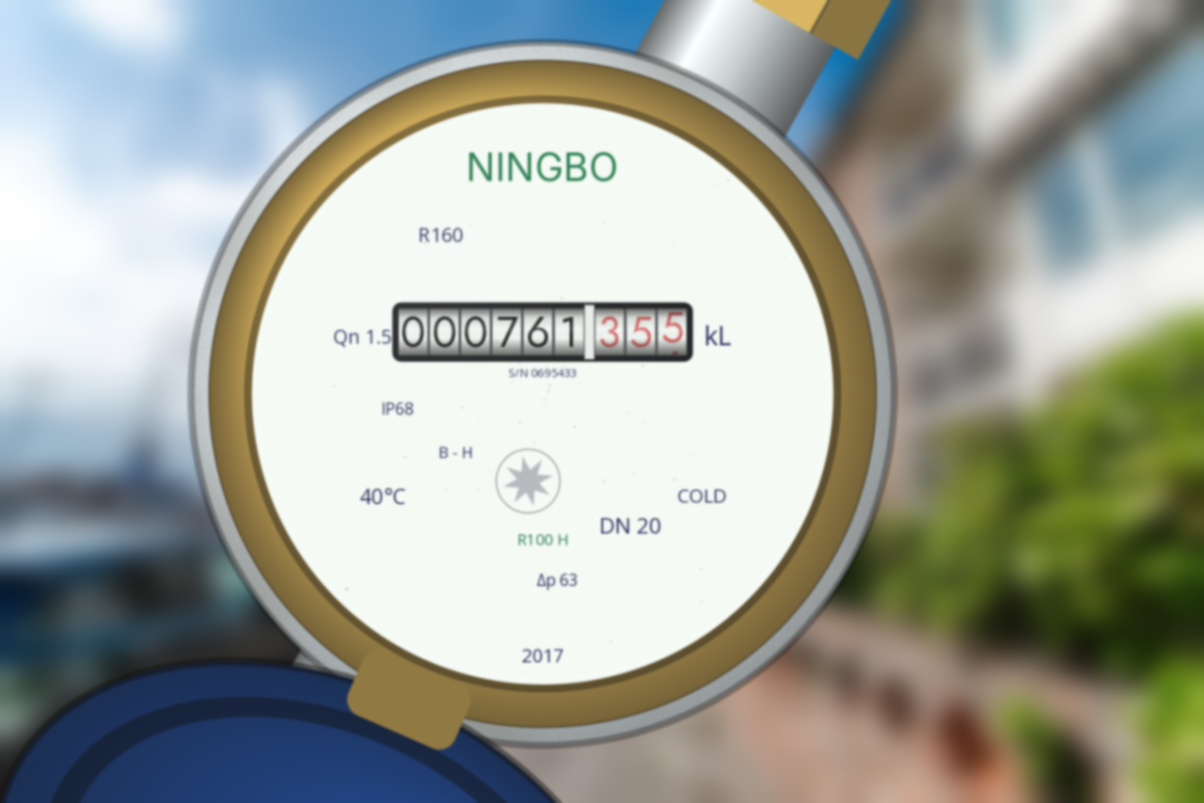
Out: 761.355
